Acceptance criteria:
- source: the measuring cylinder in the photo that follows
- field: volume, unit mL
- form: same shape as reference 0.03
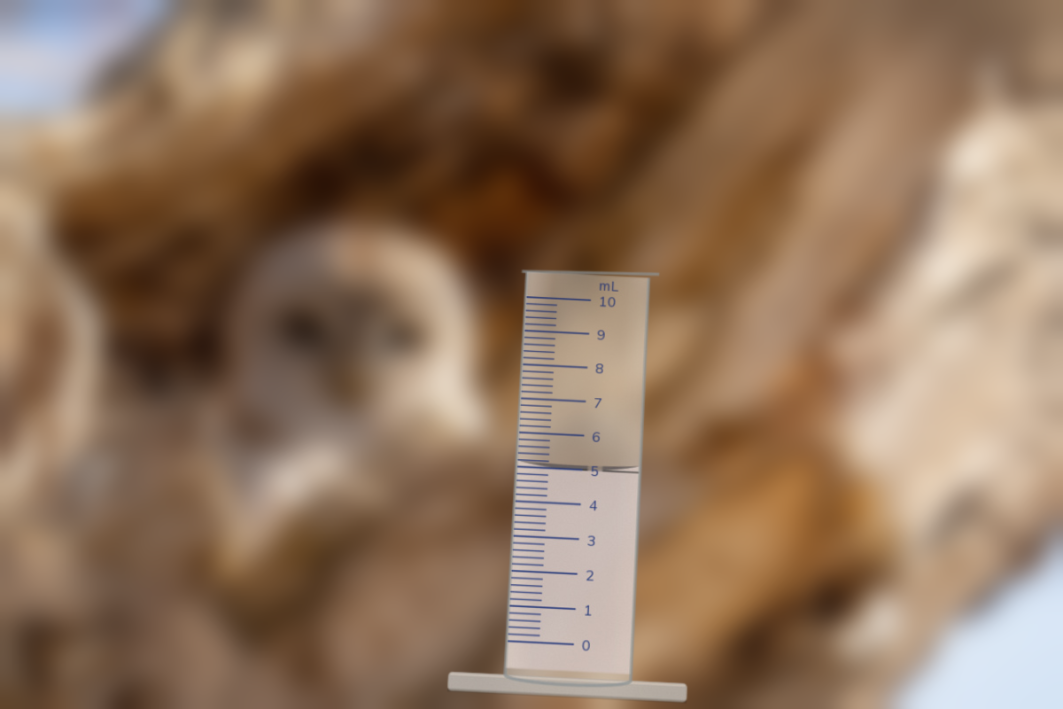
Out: 5
